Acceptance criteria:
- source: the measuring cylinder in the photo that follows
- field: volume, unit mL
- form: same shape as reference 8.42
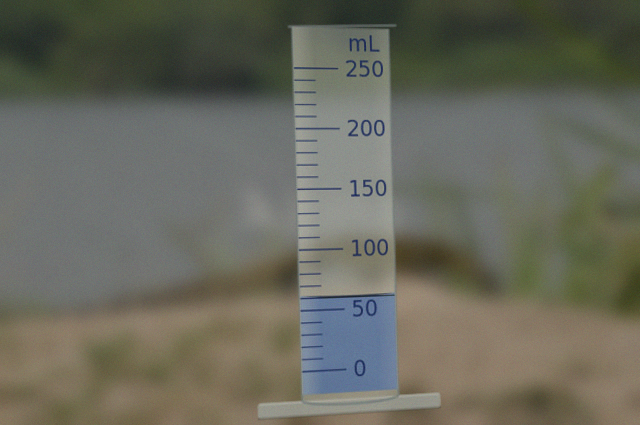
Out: 60
